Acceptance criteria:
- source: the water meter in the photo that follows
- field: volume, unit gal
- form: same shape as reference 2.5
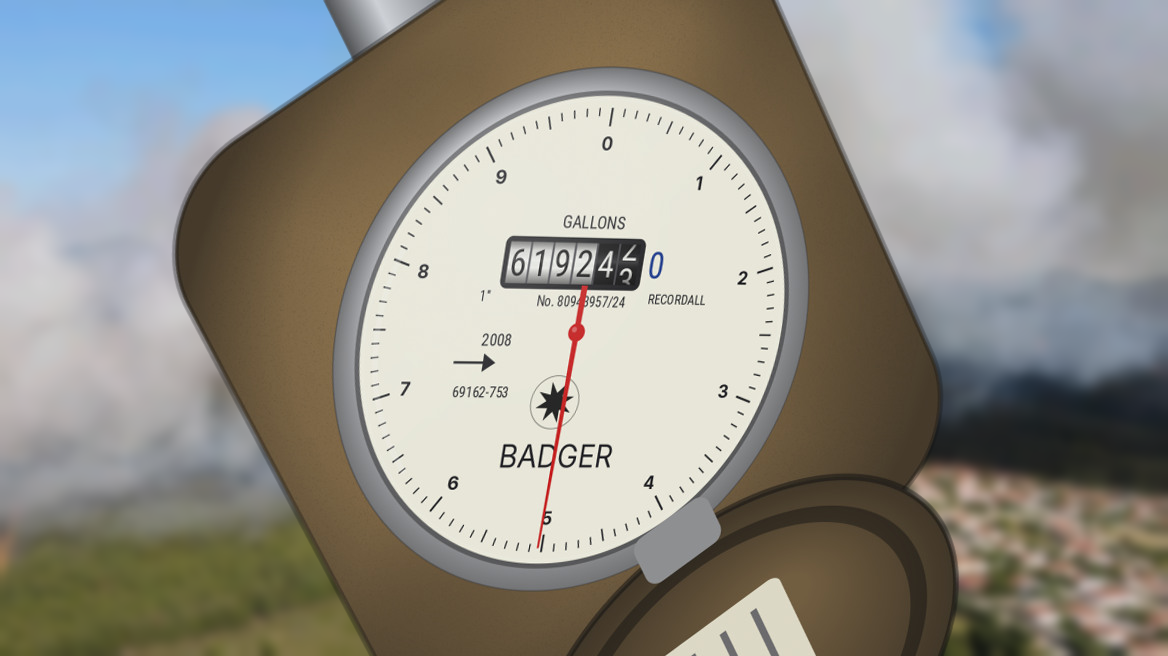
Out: 6192425.0
